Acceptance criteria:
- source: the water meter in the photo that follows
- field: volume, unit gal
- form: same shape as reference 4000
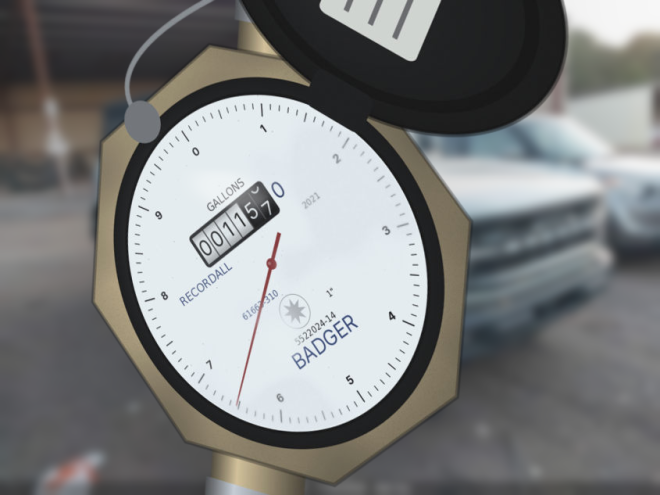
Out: 11566.5
